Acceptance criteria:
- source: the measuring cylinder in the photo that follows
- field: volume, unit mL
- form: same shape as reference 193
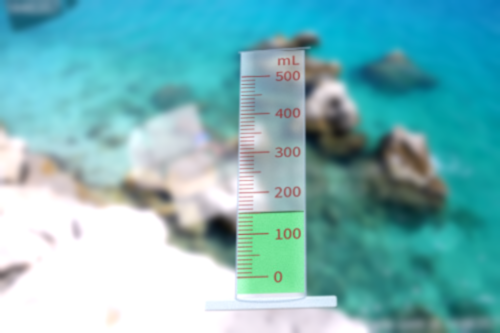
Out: 150
